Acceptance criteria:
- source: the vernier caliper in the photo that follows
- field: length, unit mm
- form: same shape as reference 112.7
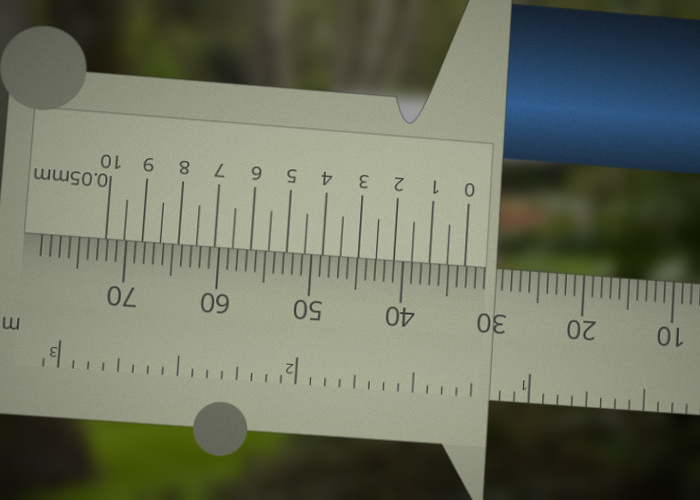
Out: 33.2
